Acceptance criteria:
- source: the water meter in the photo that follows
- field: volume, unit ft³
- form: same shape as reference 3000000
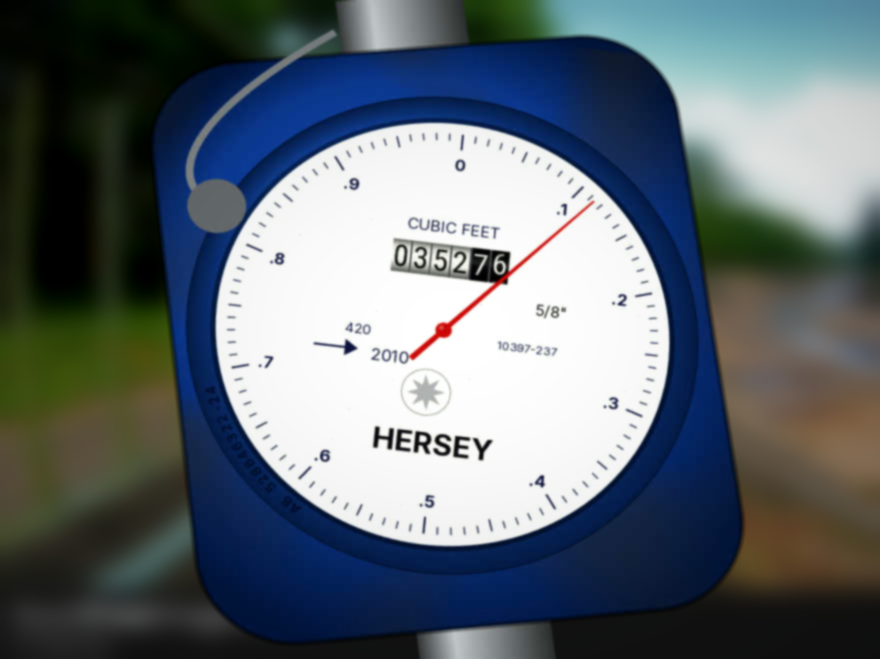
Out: 35276.11
